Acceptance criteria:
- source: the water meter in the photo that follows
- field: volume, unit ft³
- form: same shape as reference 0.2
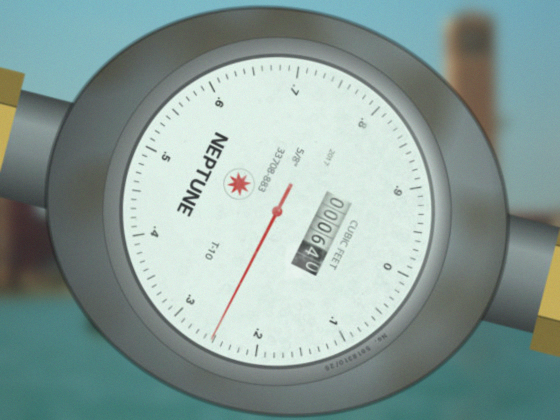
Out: 640.25
